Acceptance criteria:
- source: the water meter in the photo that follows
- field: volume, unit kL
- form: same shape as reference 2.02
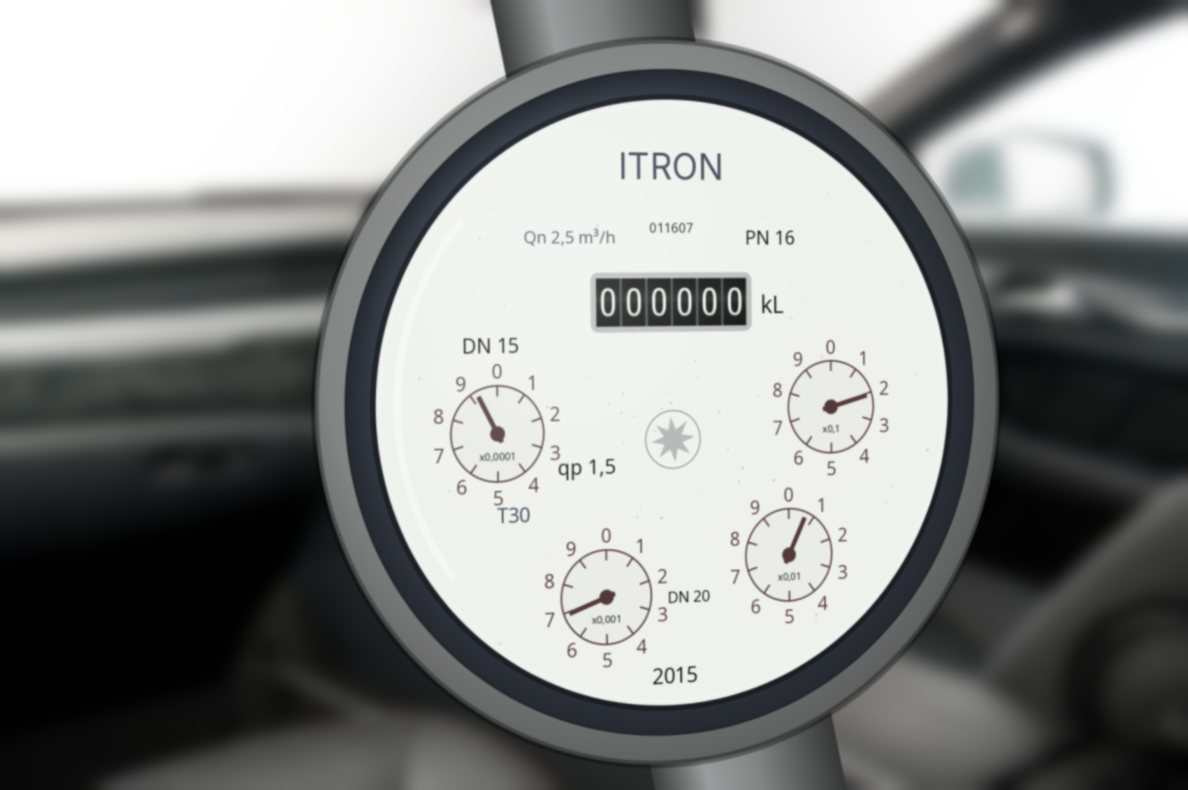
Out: 0.2069
